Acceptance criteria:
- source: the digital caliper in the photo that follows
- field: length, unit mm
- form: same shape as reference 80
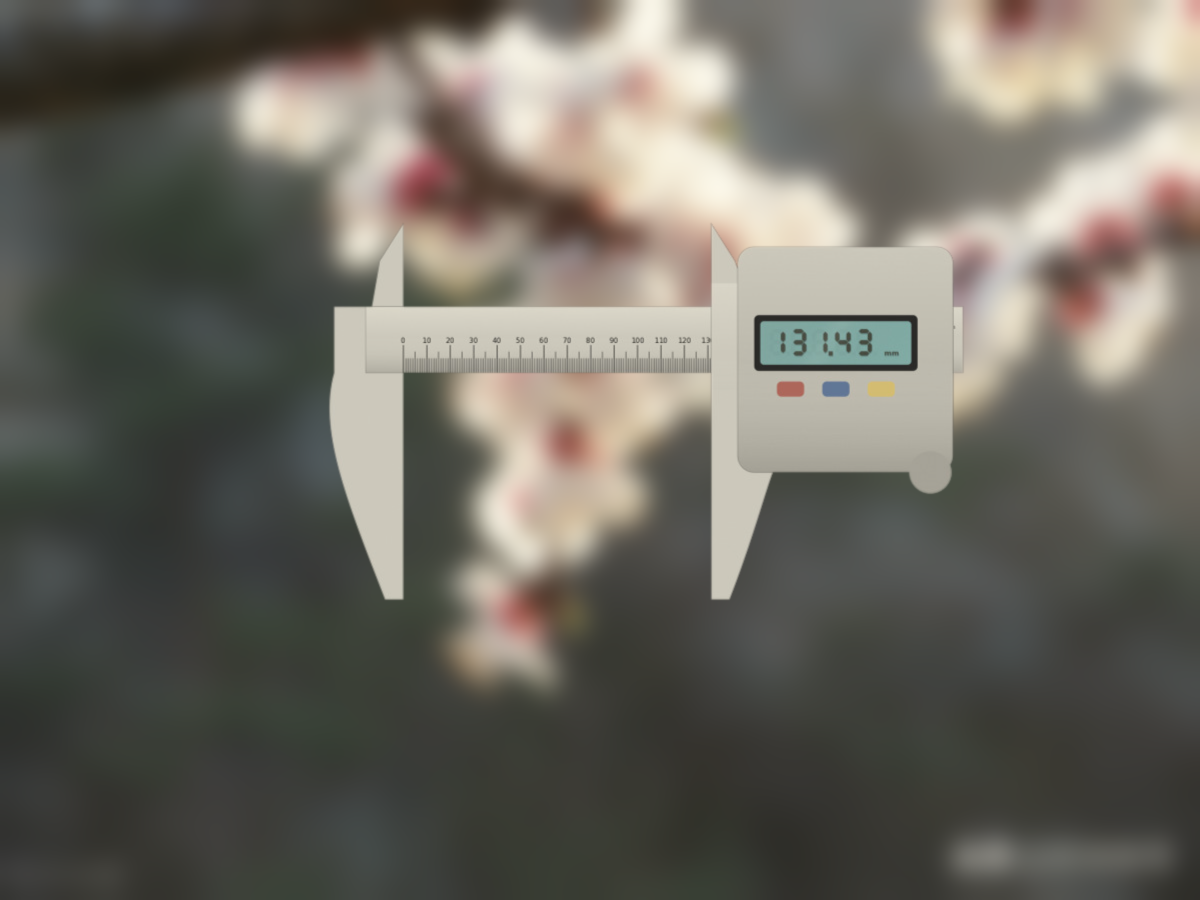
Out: 131.43
